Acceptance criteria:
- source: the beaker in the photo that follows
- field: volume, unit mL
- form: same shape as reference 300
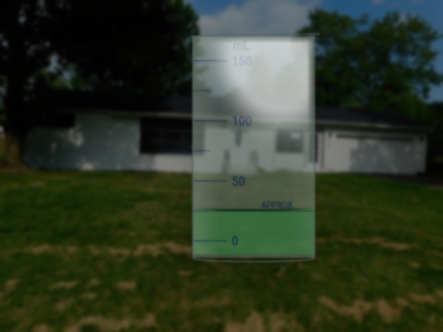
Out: 25
